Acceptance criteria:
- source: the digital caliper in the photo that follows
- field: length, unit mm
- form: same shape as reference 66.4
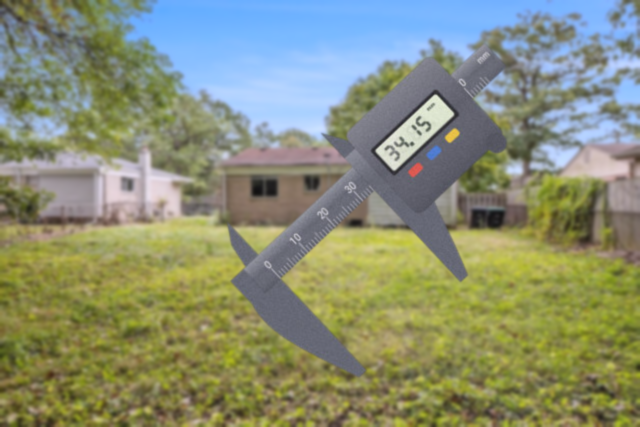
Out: 34.15
